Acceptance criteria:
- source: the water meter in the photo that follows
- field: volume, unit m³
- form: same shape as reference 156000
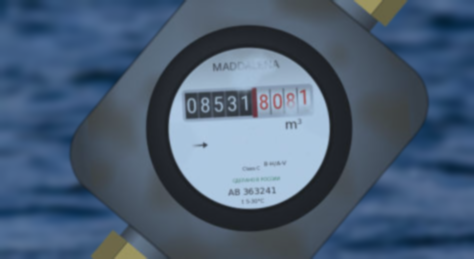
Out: 8531.8081
